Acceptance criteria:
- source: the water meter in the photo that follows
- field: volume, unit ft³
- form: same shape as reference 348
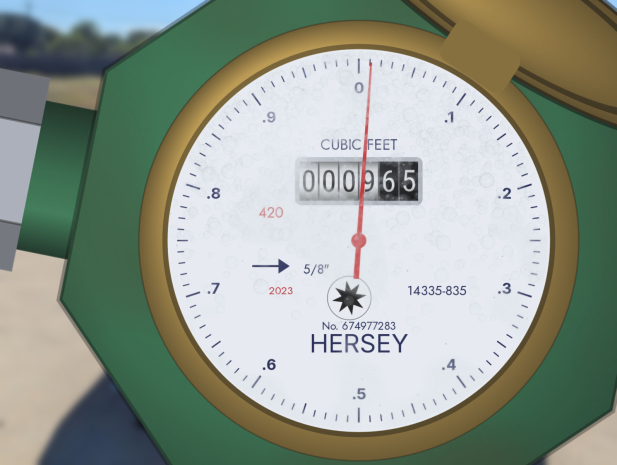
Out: 965.01
